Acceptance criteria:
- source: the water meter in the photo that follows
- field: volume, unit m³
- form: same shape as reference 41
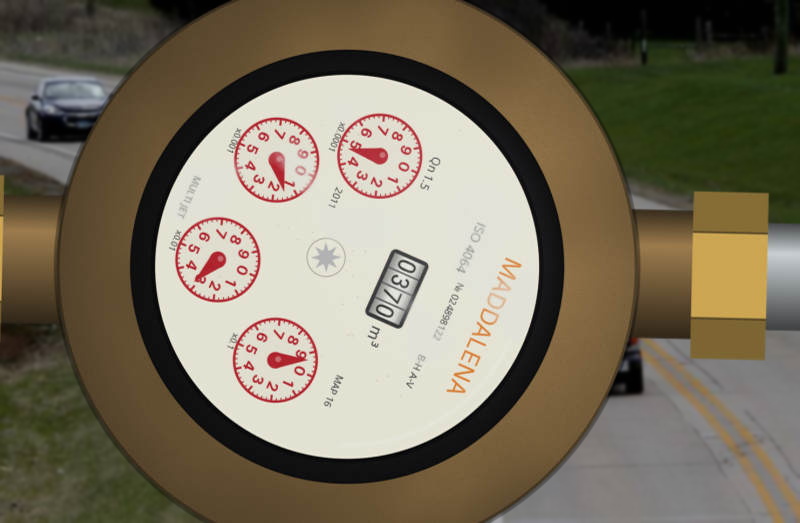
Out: 369.9314
